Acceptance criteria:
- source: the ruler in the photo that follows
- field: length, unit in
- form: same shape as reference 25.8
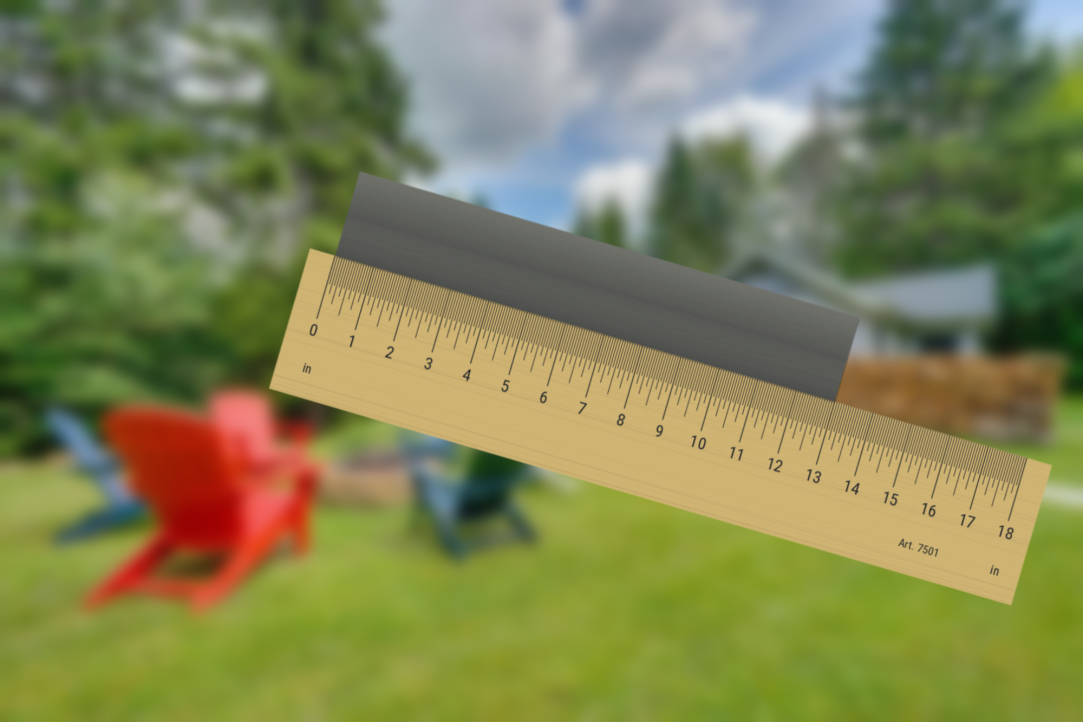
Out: 13
